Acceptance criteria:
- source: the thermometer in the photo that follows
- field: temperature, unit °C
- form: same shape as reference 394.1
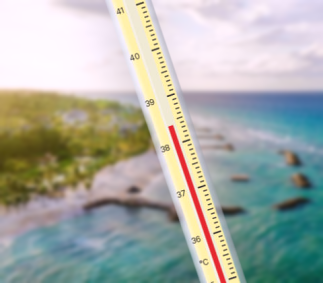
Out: 38.4
